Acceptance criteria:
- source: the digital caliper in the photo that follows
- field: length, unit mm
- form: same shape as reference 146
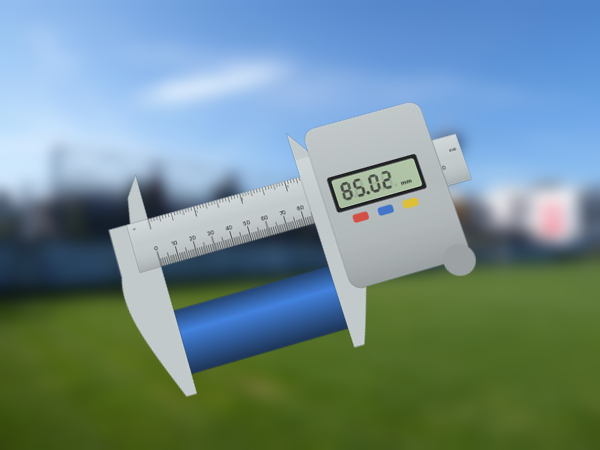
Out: 85.02
